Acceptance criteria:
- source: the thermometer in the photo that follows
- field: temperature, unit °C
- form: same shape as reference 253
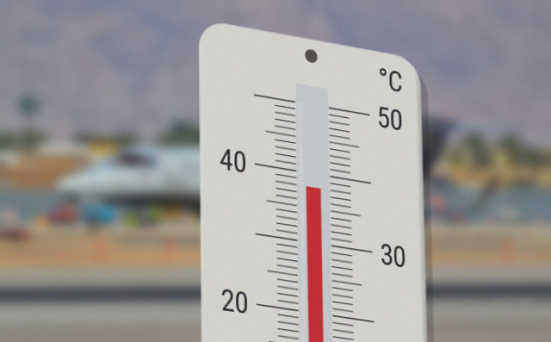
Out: 38
